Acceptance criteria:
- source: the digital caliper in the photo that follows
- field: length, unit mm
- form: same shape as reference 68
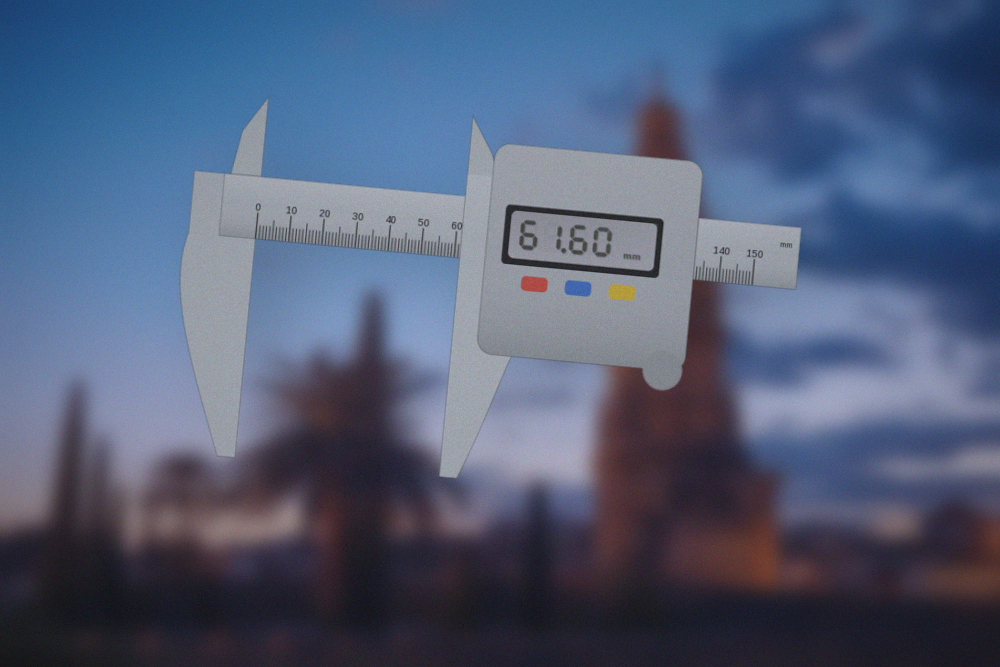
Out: 61.60
